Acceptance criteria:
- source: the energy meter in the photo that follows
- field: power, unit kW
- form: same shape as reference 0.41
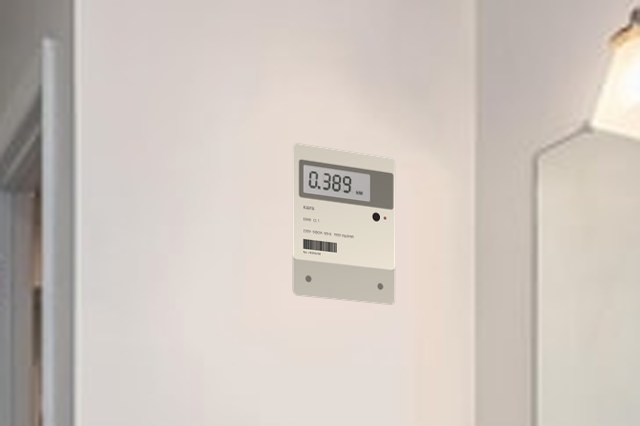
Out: 0.389
